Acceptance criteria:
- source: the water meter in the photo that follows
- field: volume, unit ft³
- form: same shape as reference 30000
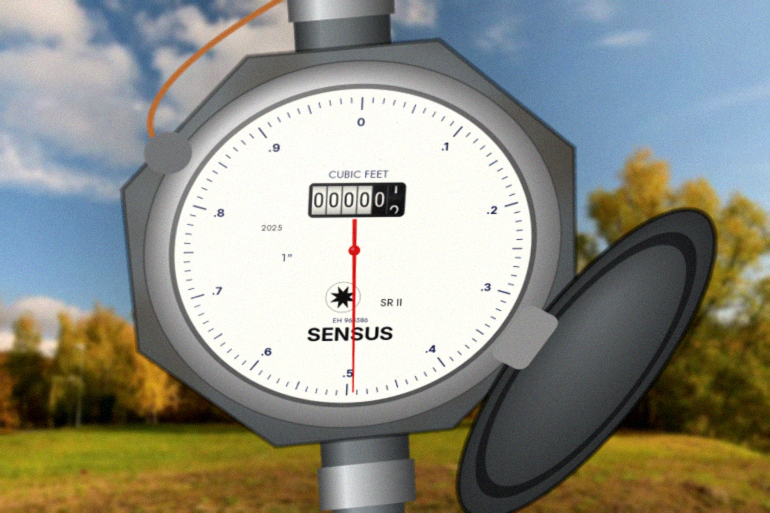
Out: 1.49
